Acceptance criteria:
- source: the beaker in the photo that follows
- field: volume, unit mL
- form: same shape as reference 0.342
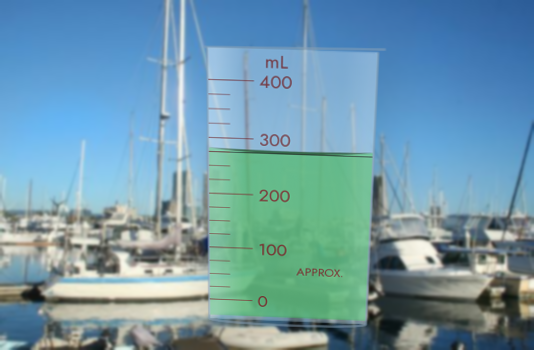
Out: 275
